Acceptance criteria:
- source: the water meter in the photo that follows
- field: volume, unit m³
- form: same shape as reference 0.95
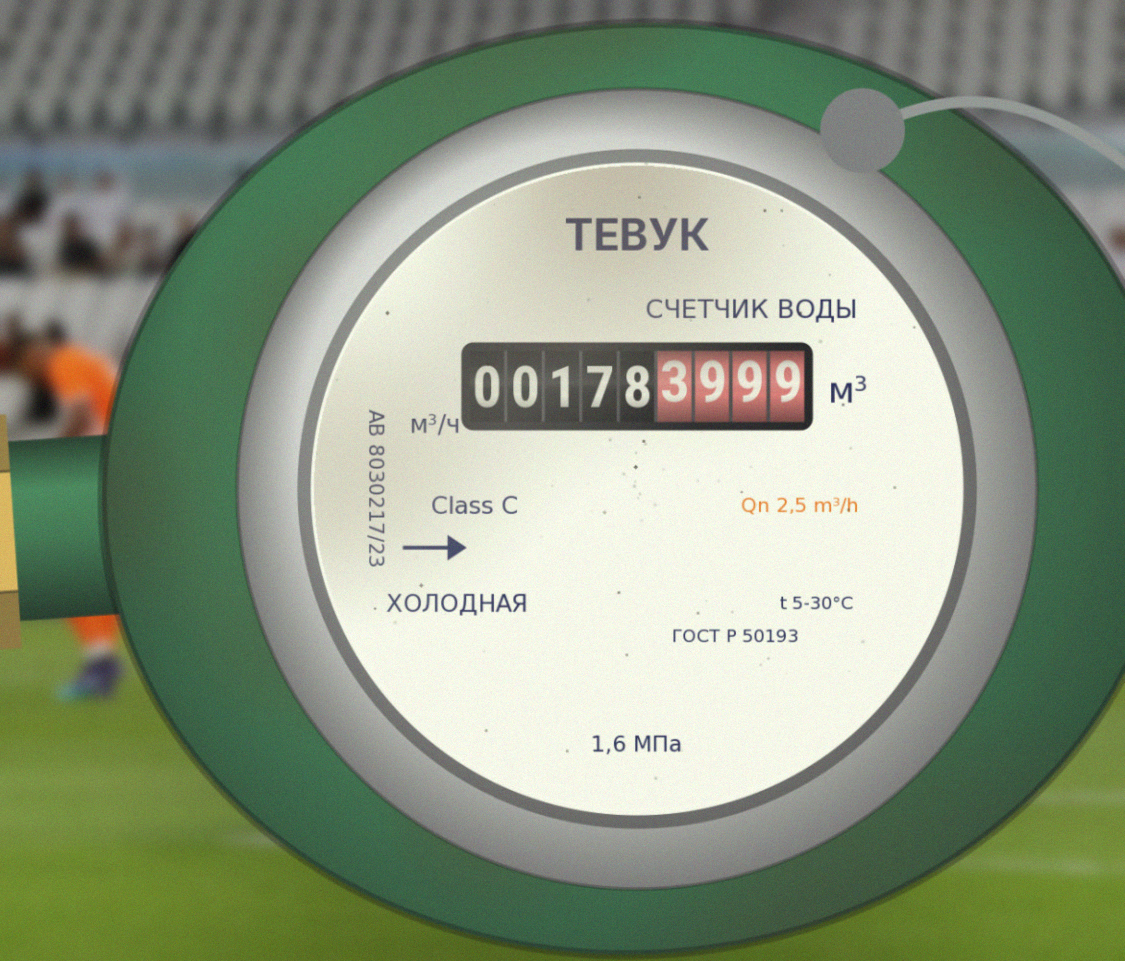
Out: 178.3999
